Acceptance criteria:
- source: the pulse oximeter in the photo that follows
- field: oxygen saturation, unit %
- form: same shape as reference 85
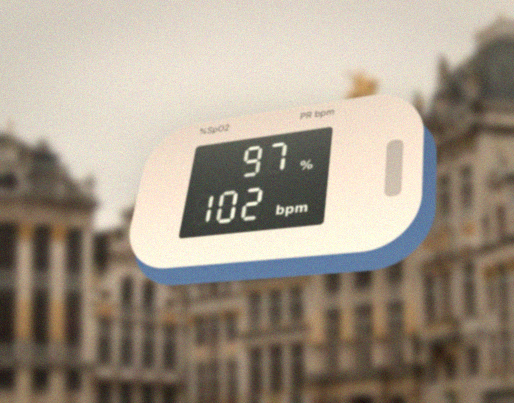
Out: 97
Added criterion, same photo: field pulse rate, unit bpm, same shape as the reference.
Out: 102
